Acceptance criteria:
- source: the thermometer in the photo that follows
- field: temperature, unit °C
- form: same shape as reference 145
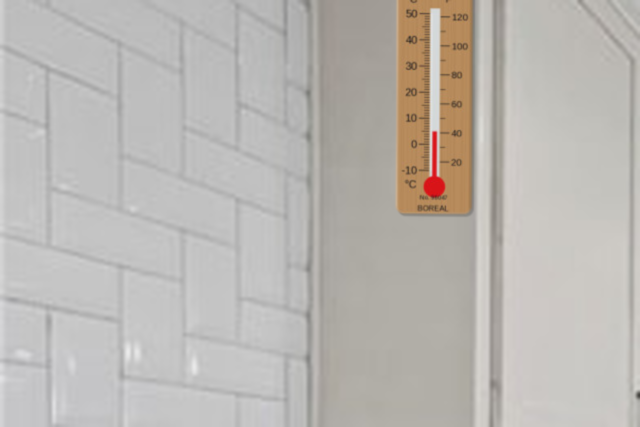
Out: 5
